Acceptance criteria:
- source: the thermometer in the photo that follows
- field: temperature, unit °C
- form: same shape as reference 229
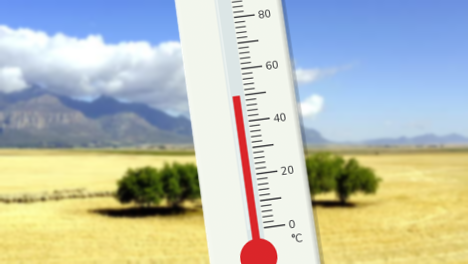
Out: 50
